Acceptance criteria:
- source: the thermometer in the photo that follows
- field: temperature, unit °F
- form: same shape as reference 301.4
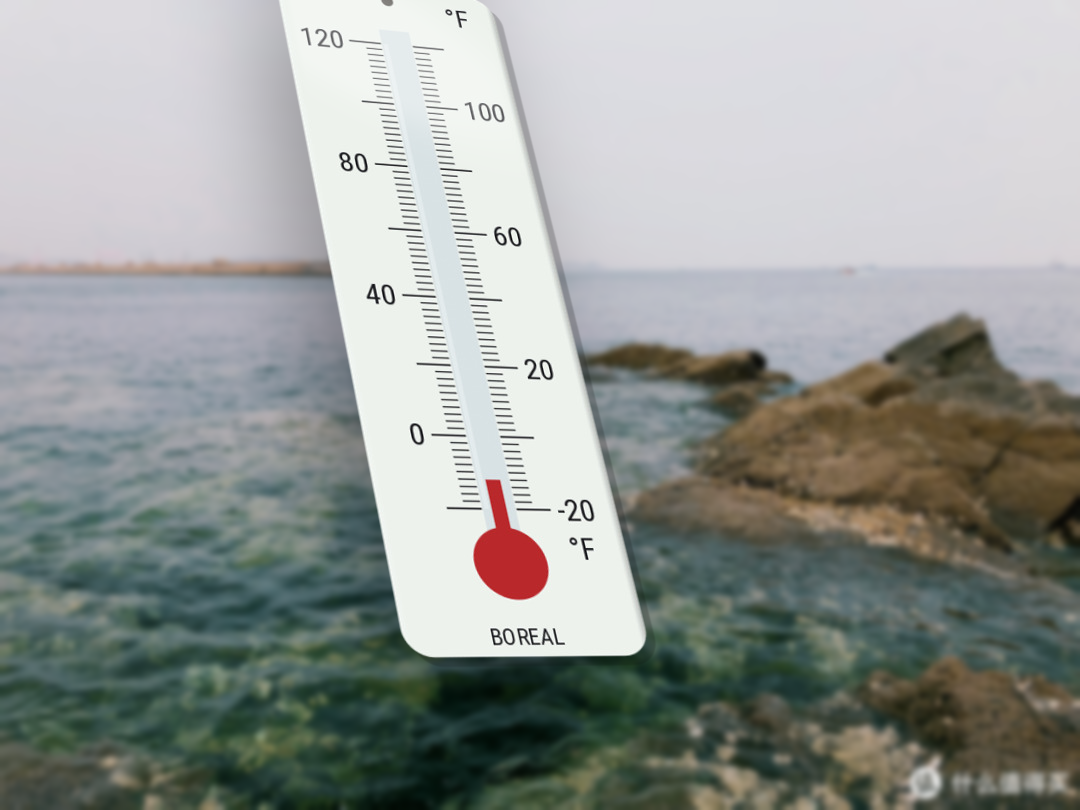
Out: -12
